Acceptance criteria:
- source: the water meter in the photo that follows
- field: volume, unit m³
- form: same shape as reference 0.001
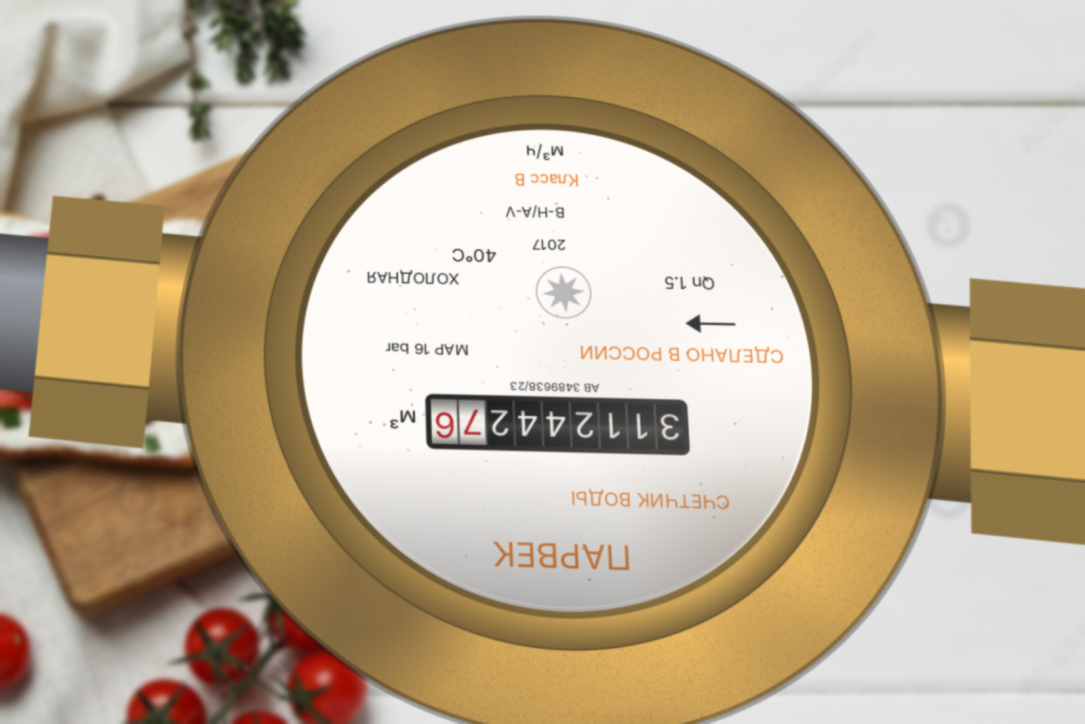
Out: 3112442.76
